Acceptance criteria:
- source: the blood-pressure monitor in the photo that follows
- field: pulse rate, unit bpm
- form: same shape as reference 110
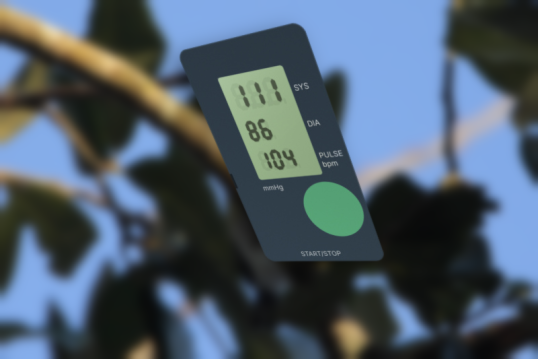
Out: 104
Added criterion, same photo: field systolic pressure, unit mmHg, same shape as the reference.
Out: 111
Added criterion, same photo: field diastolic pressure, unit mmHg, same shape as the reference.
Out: 86
